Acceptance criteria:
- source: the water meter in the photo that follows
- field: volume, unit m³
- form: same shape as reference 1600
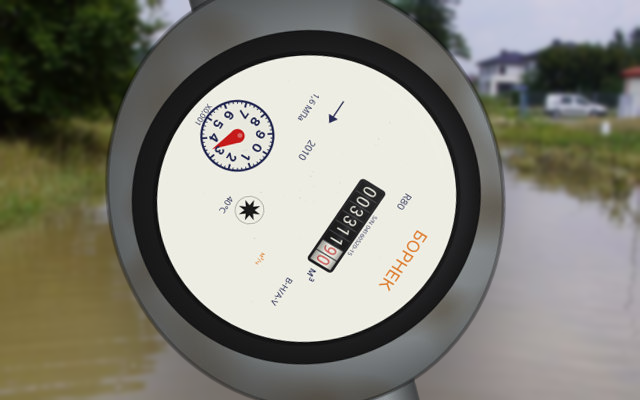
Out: 3311.903
